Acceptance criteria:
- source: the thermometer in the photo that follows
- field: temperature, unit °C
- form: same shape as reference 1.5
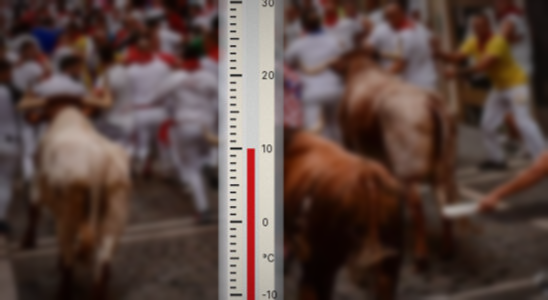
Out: 10
